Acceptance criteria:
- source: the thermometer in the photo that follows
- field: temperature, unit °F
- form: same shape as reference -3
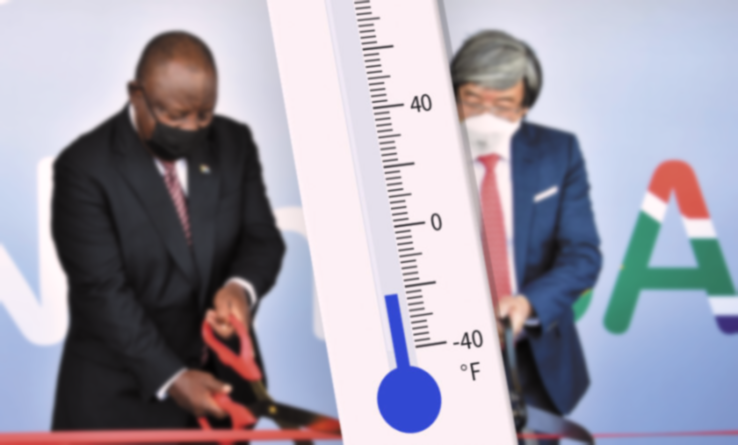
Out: -22
